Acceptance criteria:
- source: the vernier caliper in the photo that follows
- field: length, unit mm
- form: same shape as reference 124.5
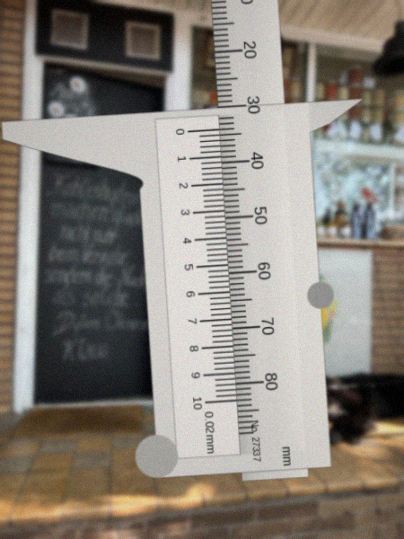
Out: 34.0
